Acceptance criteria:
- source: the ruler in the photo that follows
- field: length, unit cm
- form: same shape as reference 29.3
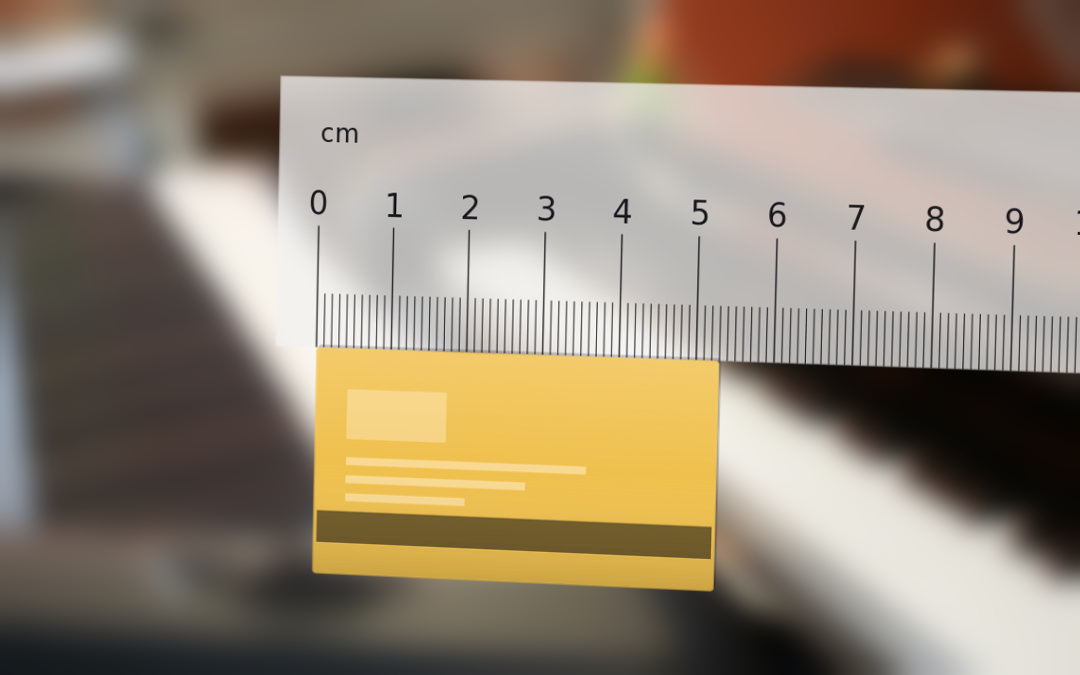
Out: 5.3
